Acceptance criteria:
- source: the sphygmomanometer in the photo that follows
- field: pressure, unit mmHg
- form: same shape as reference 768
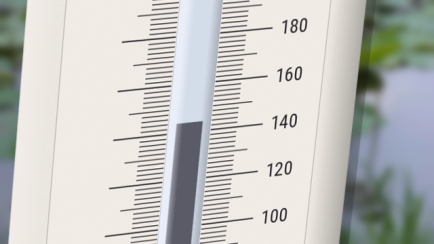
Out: 144
